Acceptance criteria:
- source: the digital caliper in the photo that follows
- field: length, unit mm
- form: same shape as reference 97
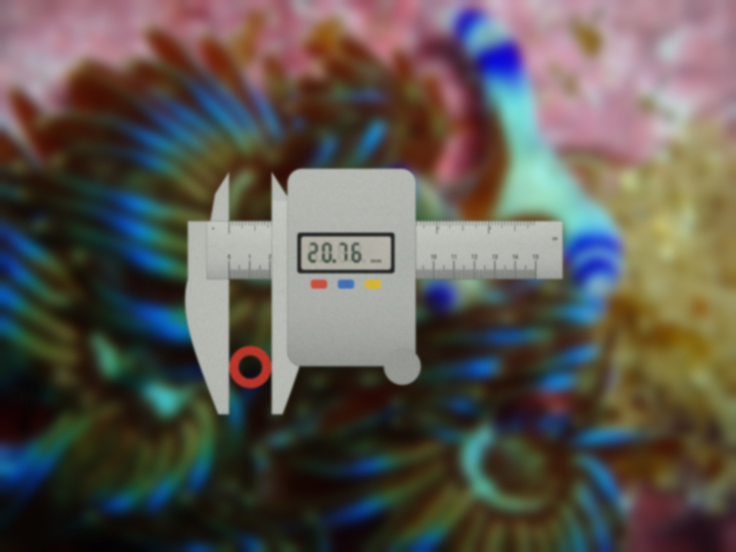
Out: 20.76
